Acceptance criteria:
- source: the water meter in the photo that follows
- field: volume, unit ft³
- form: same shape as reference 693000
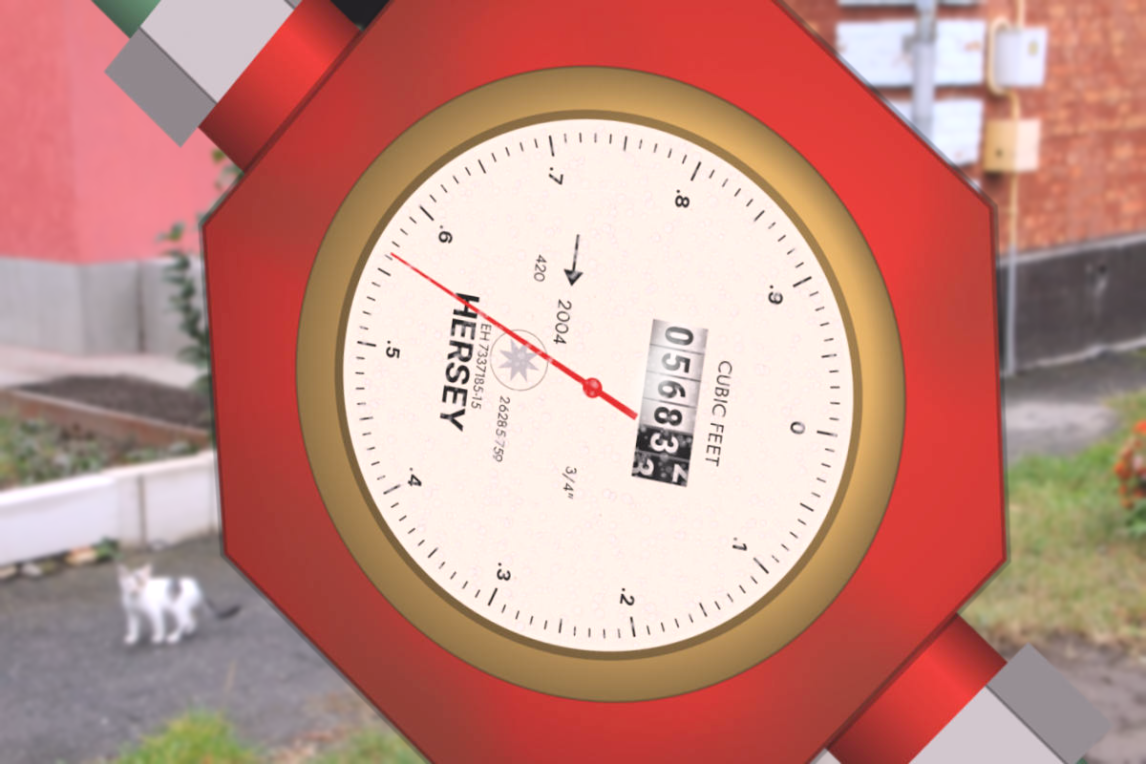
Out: 56832.56
